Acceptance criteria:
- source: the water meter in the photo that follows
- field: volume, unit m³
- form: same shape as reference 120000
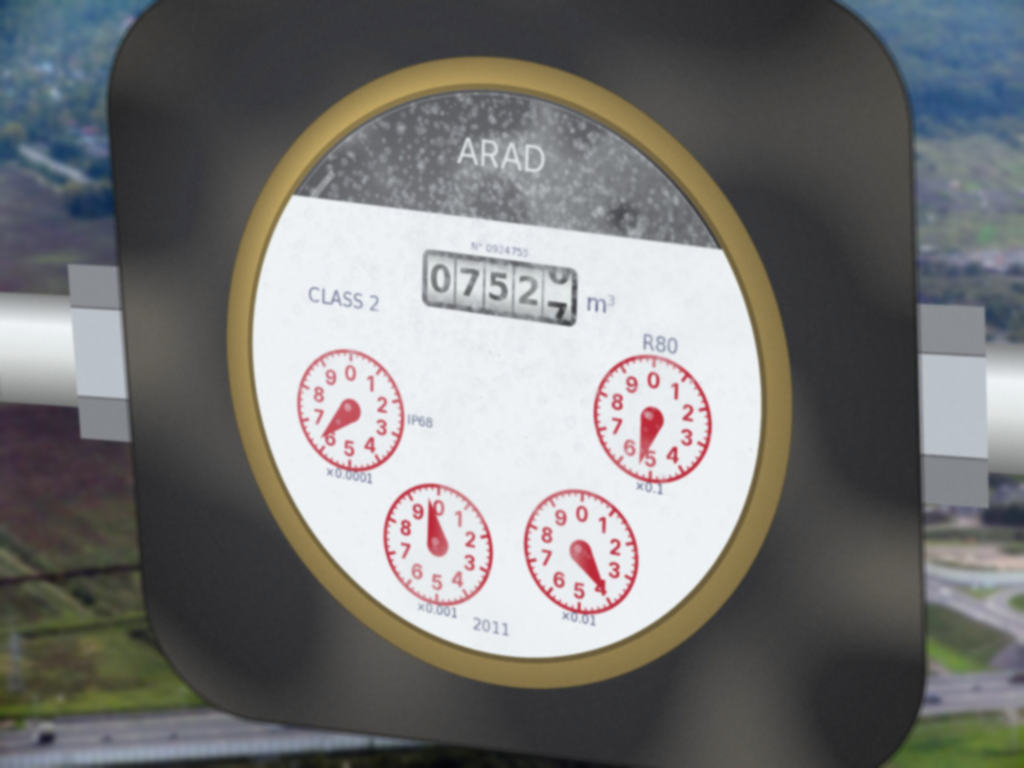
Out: 7526.5396
